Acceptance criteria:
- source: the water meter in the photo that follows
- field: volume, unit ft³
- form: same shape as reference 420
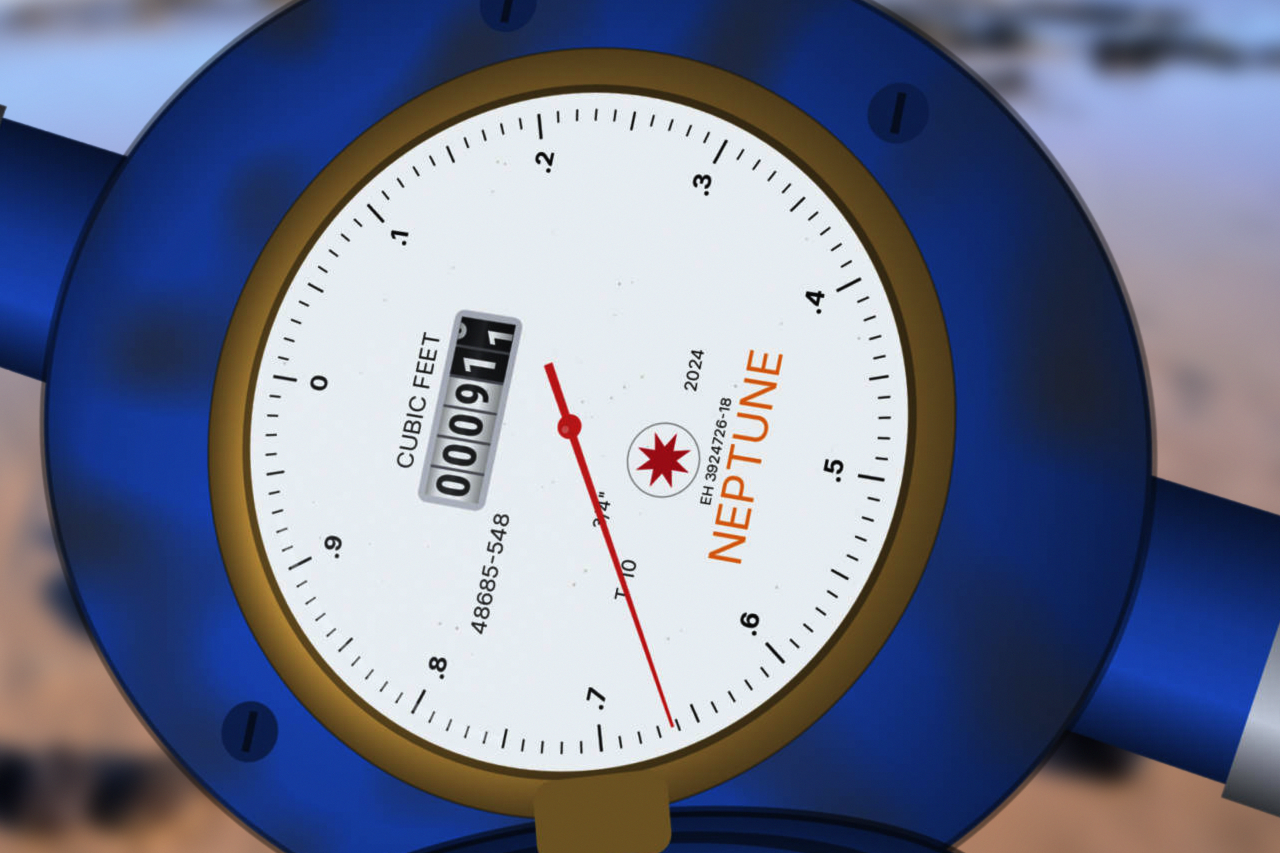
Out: 910.66
